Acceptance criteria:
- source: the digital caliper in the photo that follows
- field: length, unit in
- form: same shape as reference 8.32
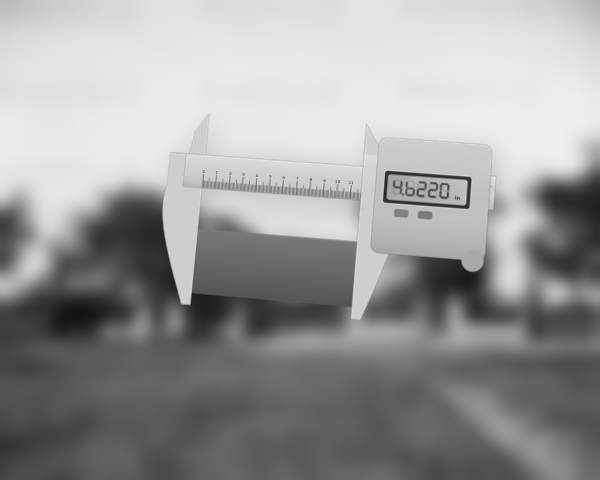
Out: 4.6220
